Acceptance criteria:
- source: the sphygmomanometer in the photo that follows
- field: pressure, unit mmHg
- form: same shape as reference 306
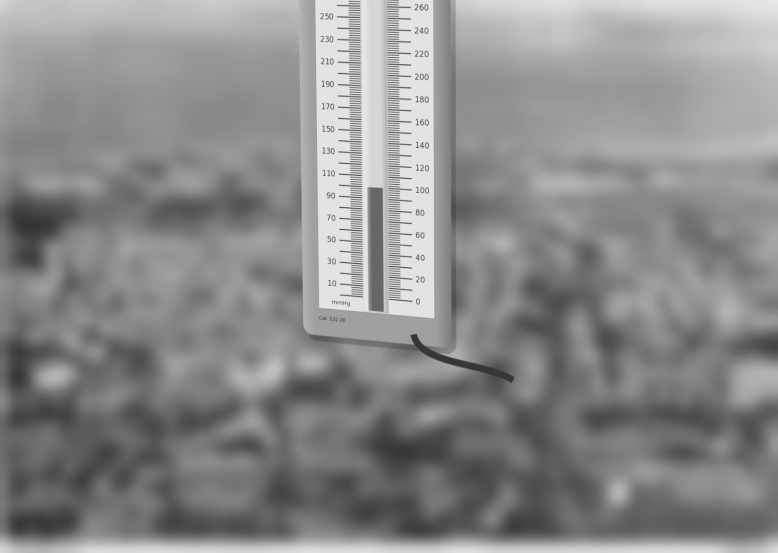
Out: 100
